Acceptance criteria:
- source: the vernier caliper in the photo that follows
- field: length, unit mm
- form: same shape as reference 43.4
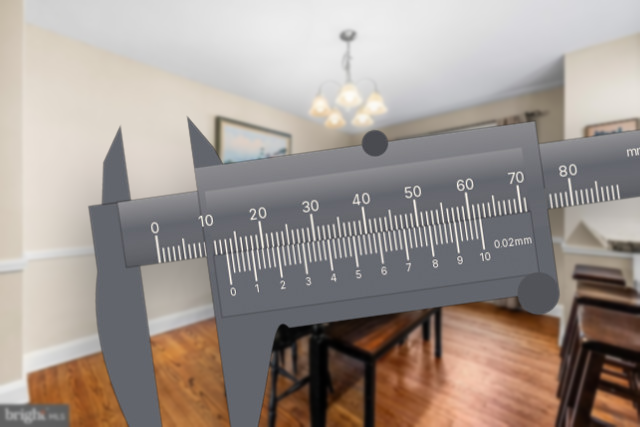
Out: 13.0
